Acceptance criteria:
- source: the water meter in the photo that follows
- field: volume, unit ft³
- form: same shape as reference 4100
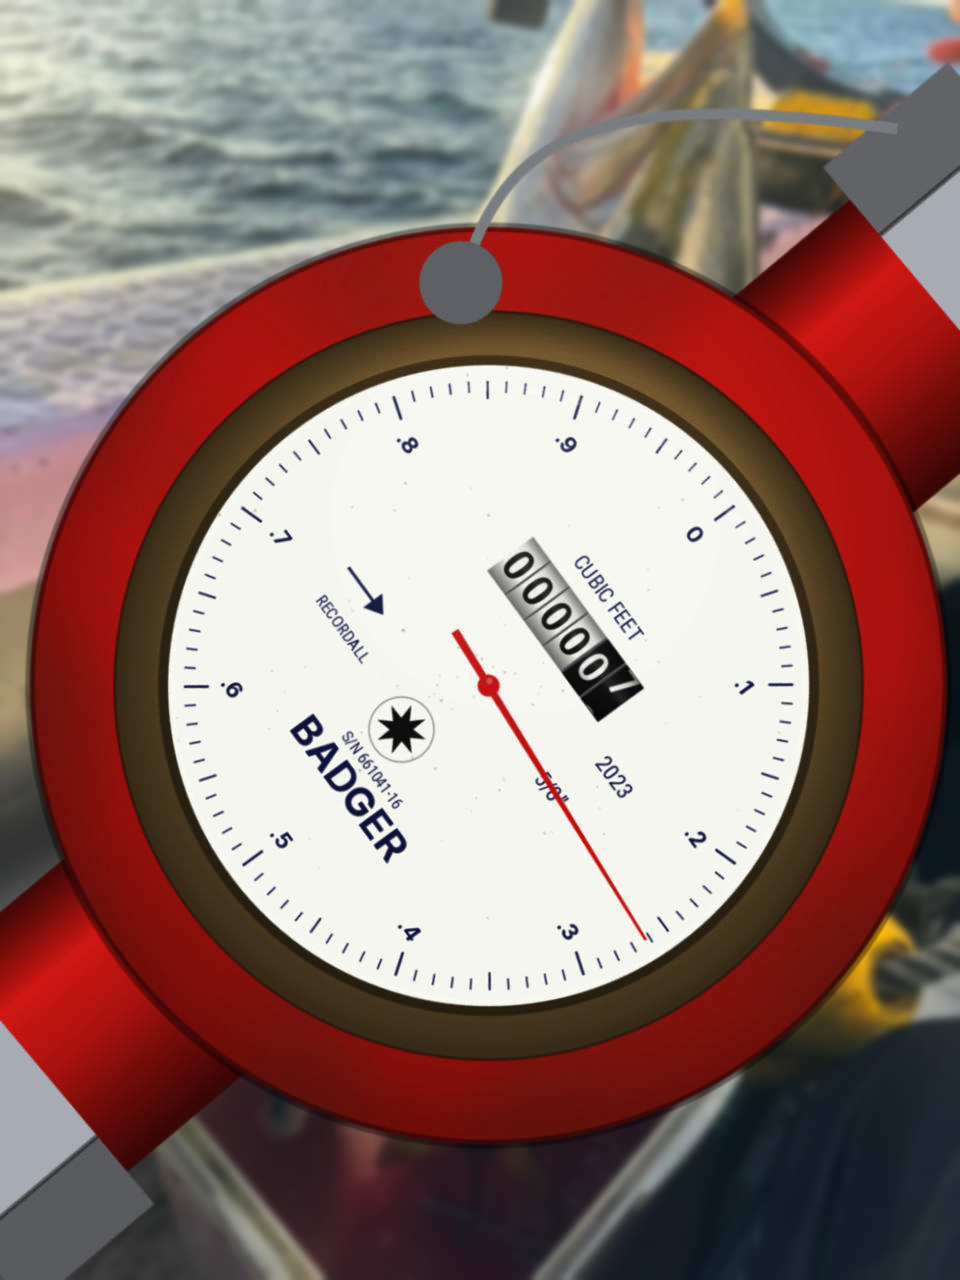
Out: 7.26
